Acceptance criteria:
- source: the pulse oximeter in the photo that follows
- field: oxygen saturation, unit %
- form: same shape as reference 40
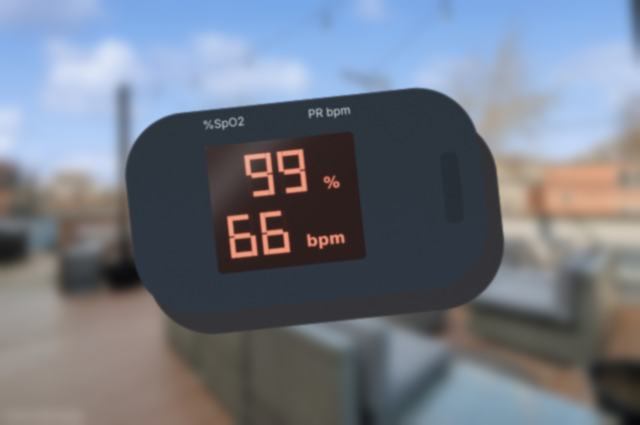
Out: 99
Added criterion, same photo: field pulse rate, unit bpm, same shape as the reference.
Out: 66
